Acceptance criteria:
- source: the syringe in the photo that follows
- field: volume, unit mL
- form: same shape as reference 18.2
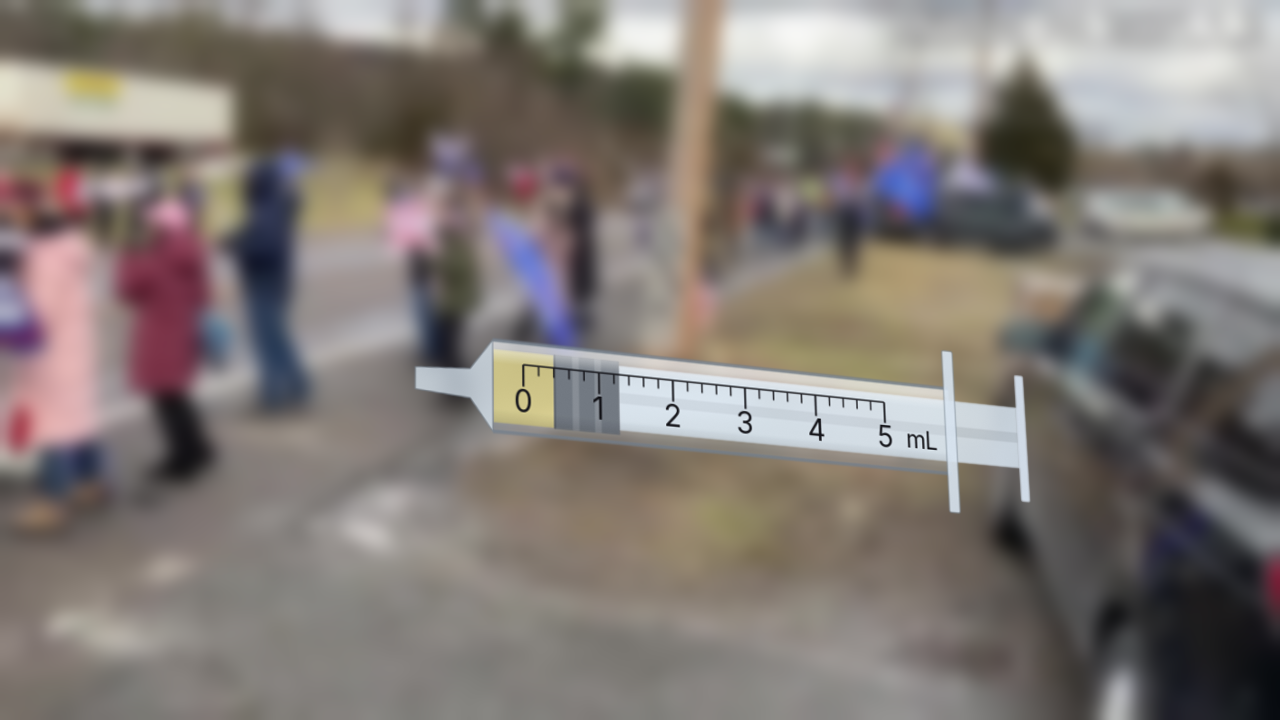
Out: 0.4
